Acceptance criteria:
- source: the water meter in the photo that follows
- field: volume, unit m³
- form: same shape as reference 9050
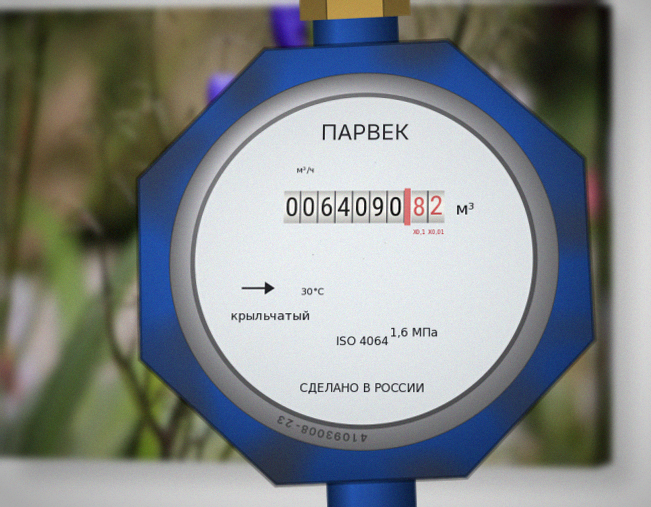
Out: 64090.82
